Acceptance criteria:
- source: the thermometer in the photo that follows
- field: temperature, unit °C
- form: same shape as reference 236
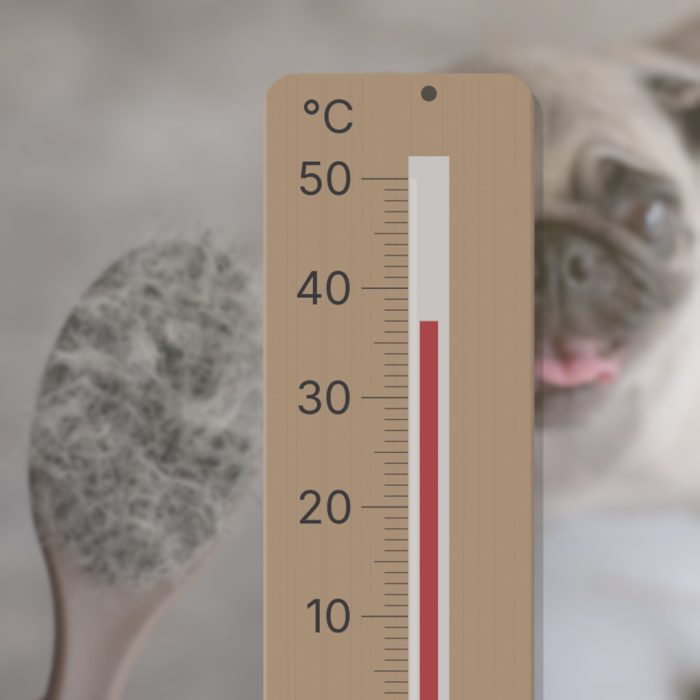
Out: 37
